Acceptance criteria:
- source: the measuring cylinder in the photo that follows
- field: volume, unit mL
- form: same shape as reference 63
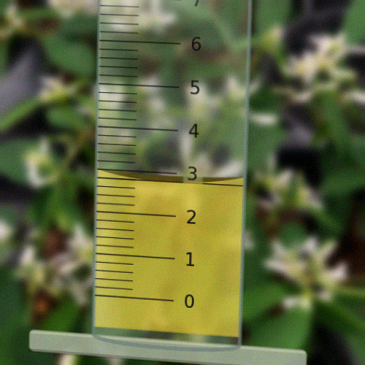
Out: 2.8
